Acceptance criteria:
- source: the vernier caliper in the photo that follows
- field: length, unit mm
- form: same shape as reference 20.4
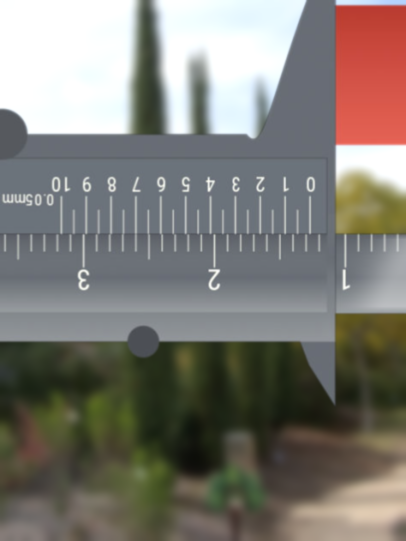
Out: 12.7
